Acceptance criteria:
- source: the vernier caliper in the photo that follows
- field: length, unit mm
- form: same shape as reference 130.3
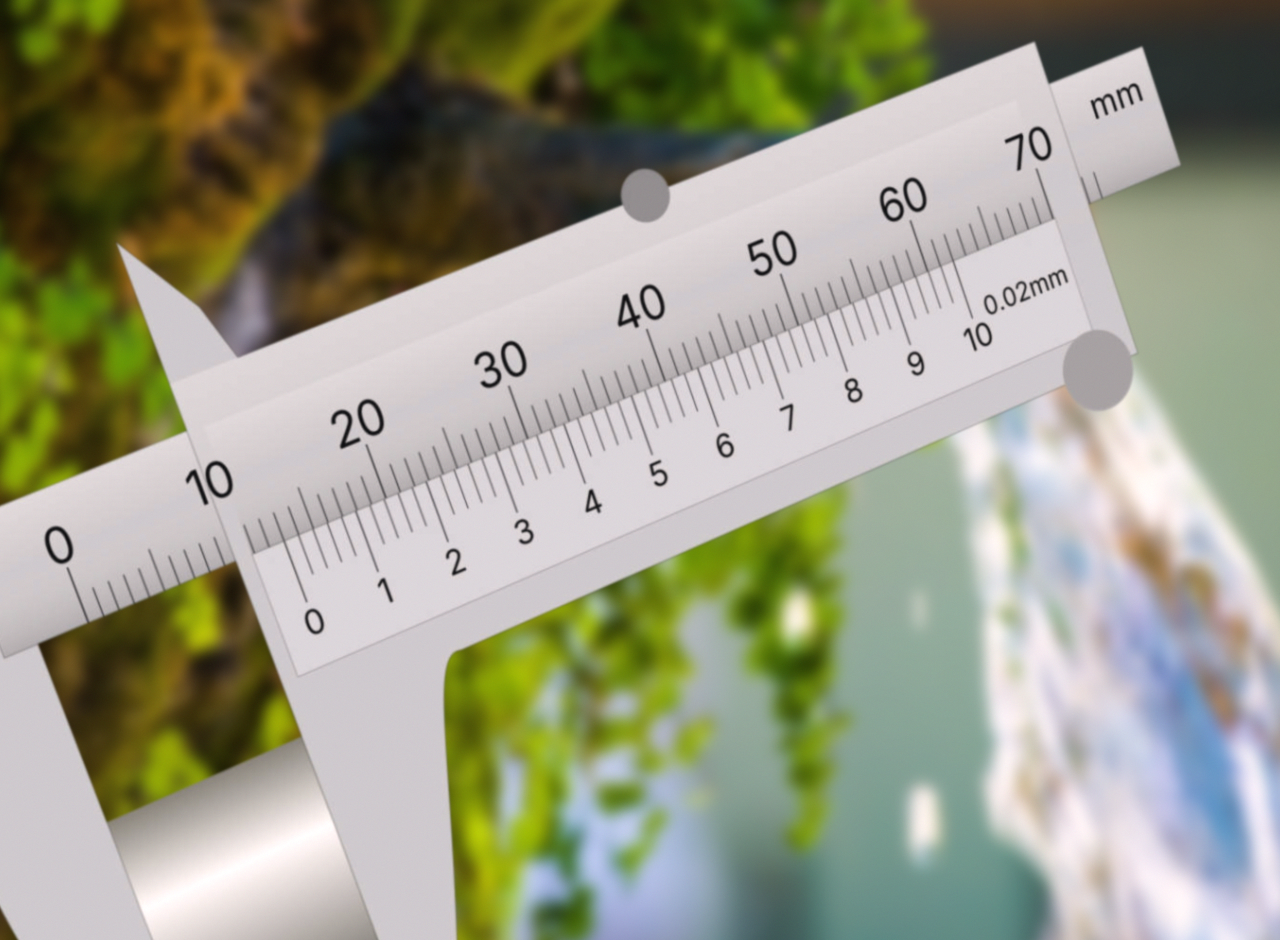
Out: 13.0
